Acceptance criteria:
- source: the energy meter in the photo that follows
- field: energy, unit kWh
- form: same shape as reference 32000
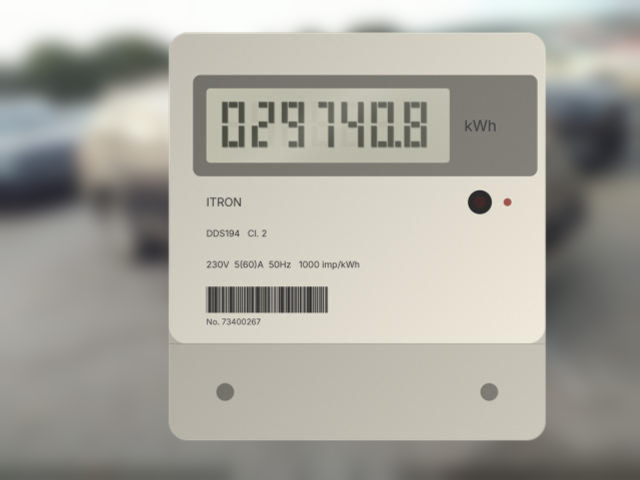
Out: 29740.8
